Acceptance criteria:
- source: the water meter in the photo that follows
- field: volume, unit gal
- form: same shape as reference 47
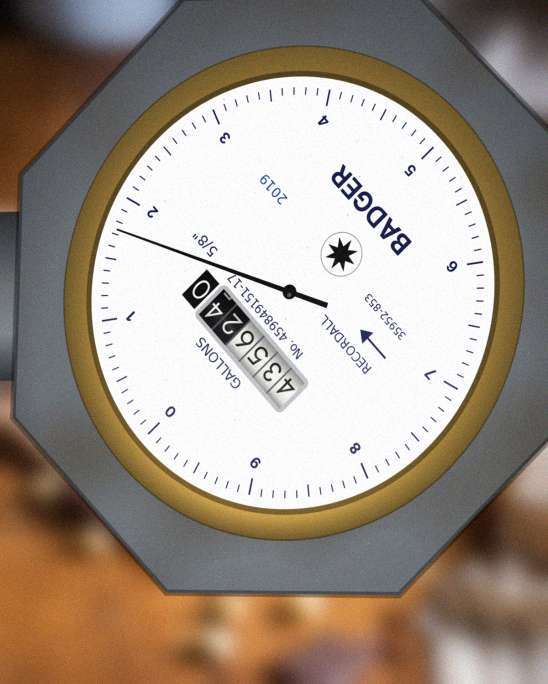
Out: 4356241.7
